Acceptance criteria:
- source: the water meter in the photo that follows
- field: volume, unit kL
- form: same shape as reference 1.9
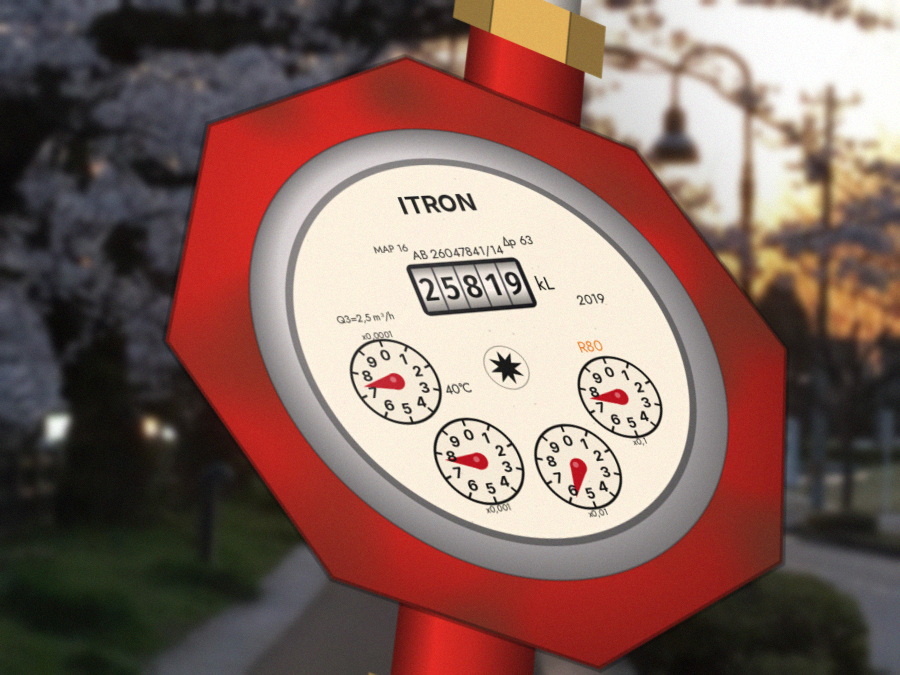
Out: 25819.7577
